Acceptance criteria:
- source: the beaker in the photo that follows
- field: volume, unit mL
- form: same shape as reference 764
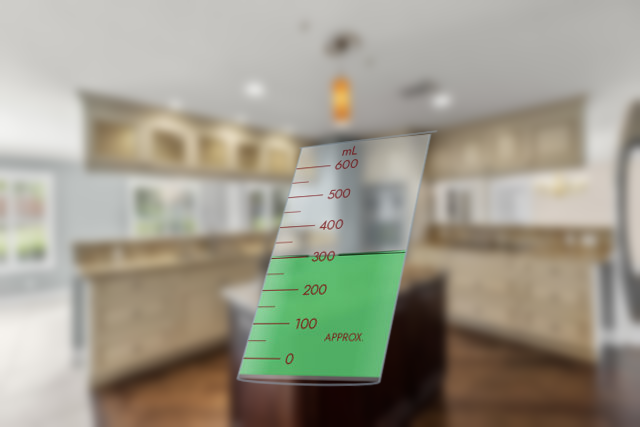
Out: 300
